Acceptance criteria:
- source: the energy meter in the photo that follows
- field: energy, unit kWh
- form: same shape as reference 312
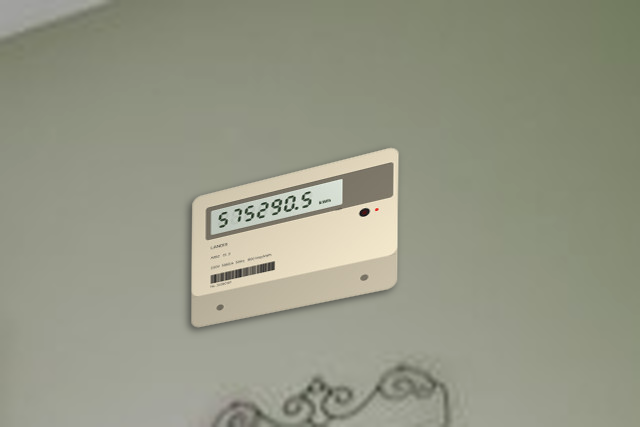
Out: 575290.5
